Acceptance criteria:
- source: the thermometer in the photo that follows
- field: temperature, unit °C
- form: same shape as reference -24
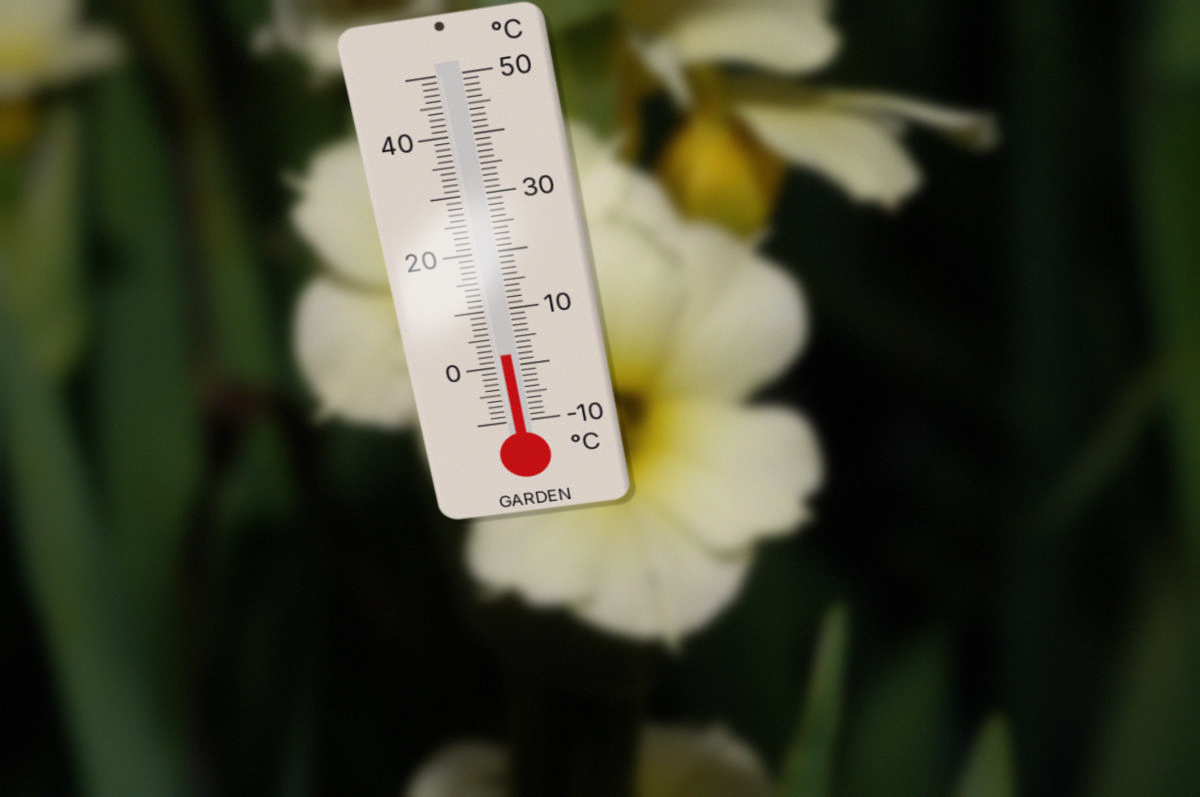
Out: 2
